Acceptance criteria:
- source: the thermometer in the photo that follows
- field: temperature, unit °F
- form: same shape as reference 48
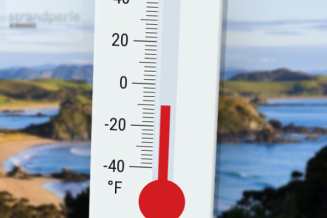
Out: -10
